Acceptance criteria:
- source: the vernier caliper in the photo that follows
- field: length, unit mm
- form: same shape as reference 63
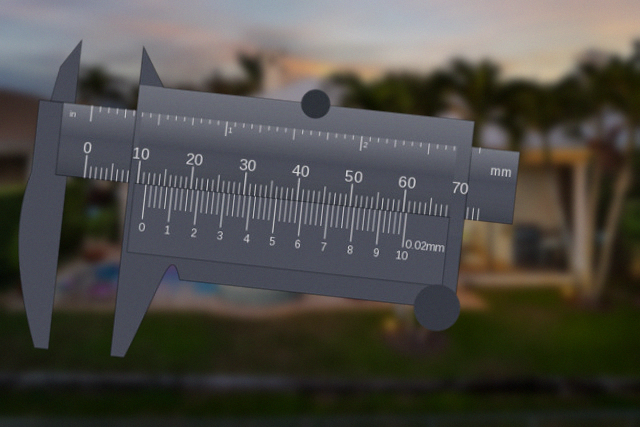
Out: 11.6
